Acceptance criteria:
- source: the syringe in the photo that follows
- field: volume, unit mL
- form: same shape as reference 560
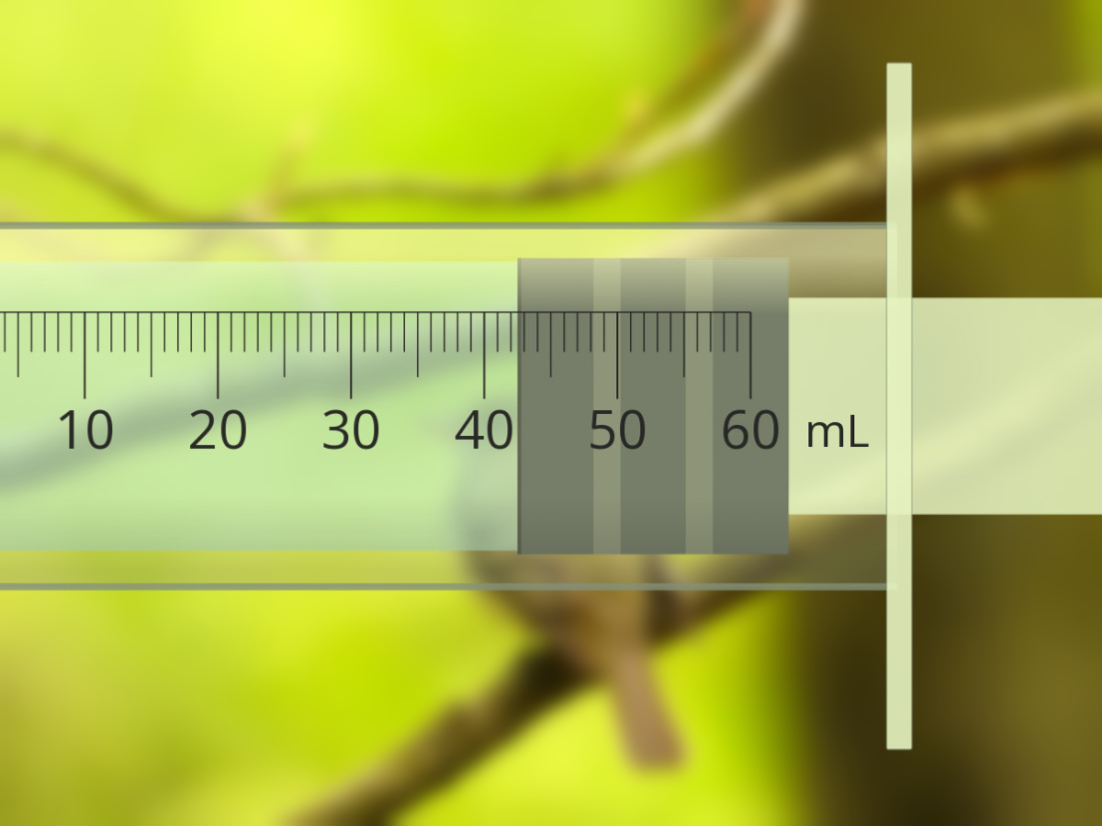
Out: 42.5
